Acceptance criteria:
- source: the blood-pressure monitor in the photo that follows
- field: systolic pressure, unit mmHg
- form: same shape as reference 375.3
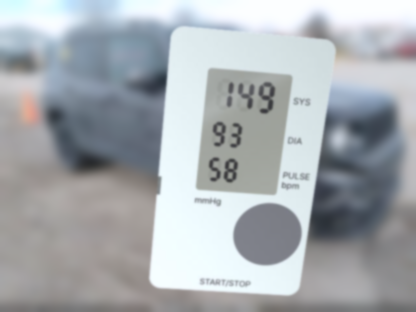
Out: 149
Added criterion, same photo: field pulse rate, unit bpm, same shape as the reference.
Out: 58
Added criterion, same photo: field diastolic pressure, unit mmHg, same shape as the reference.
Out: 93
